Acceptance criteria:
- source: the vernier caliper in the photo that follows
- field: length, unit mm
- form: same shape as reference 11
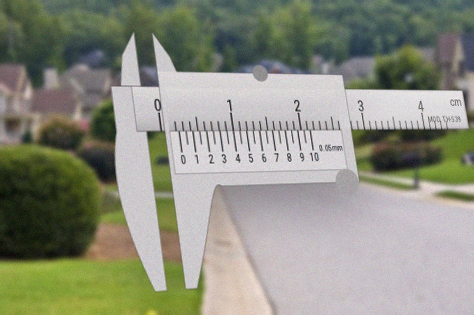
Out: 2.4
